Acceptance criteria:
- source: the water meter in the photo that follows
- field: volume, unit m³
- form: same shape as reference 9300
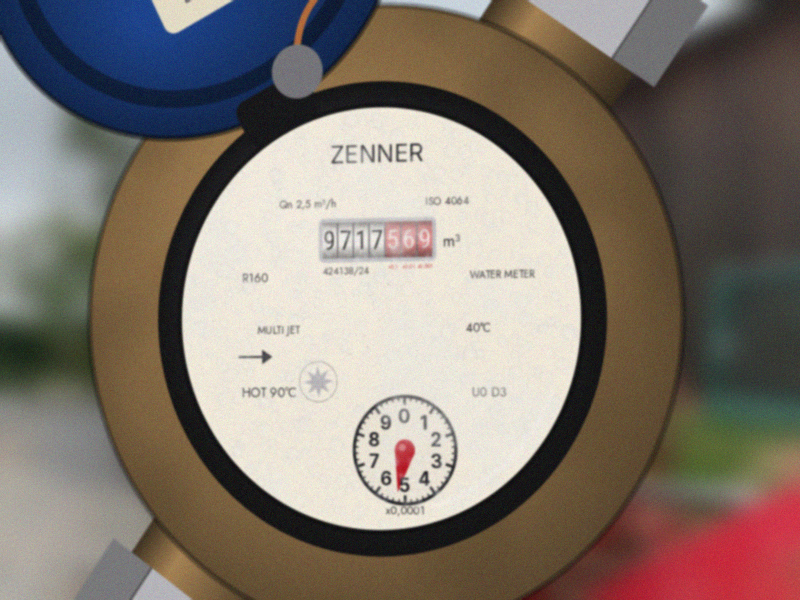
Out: 9717.5695
